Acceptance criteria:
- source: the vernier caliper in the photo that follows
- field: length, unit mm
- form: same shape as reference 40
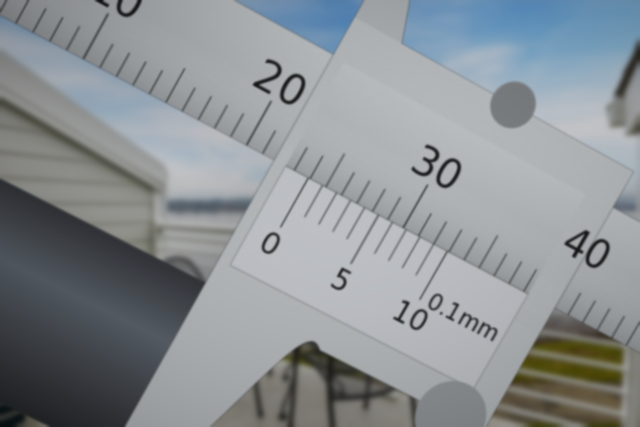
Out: 23.9
